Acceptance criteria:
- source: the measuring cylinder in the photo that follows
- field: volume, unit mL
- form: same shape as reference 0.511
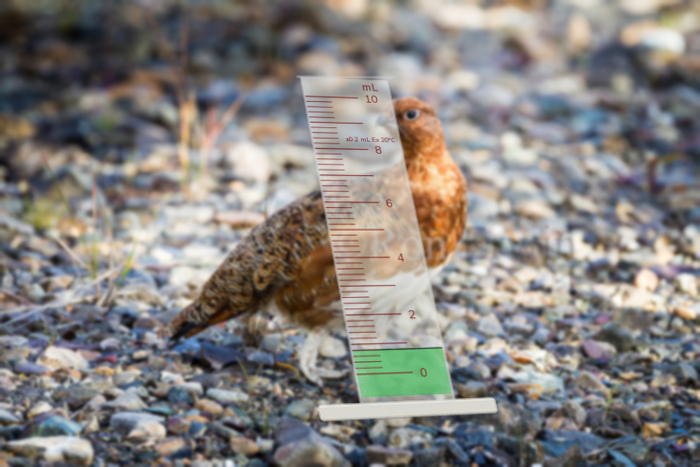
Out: 0.8
